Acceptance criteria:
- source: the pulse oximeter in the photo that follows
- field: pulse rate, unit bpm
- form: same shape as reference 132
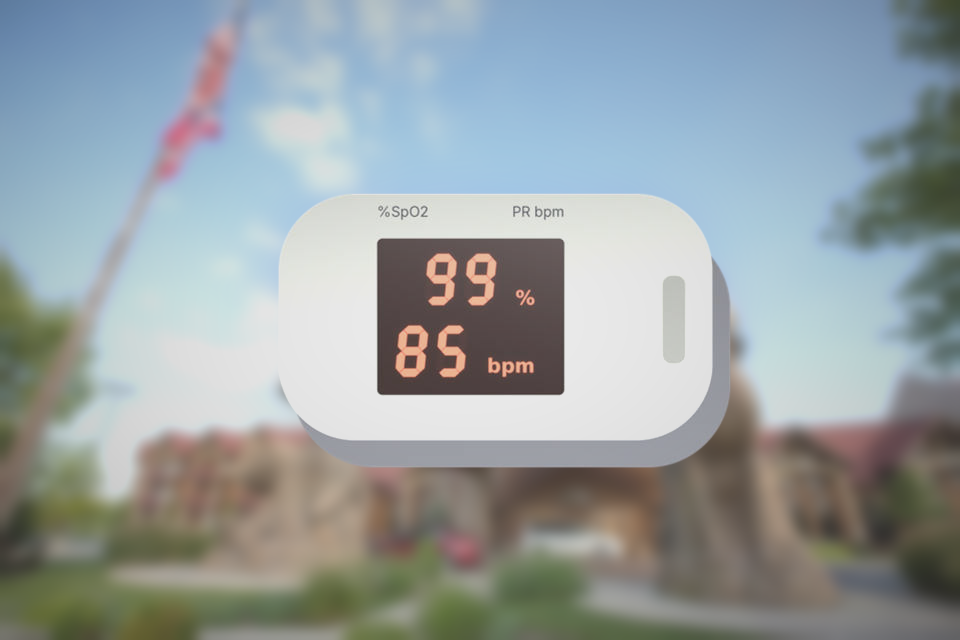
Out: 85
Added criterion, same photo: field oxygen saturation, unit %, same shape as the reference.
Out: 99
